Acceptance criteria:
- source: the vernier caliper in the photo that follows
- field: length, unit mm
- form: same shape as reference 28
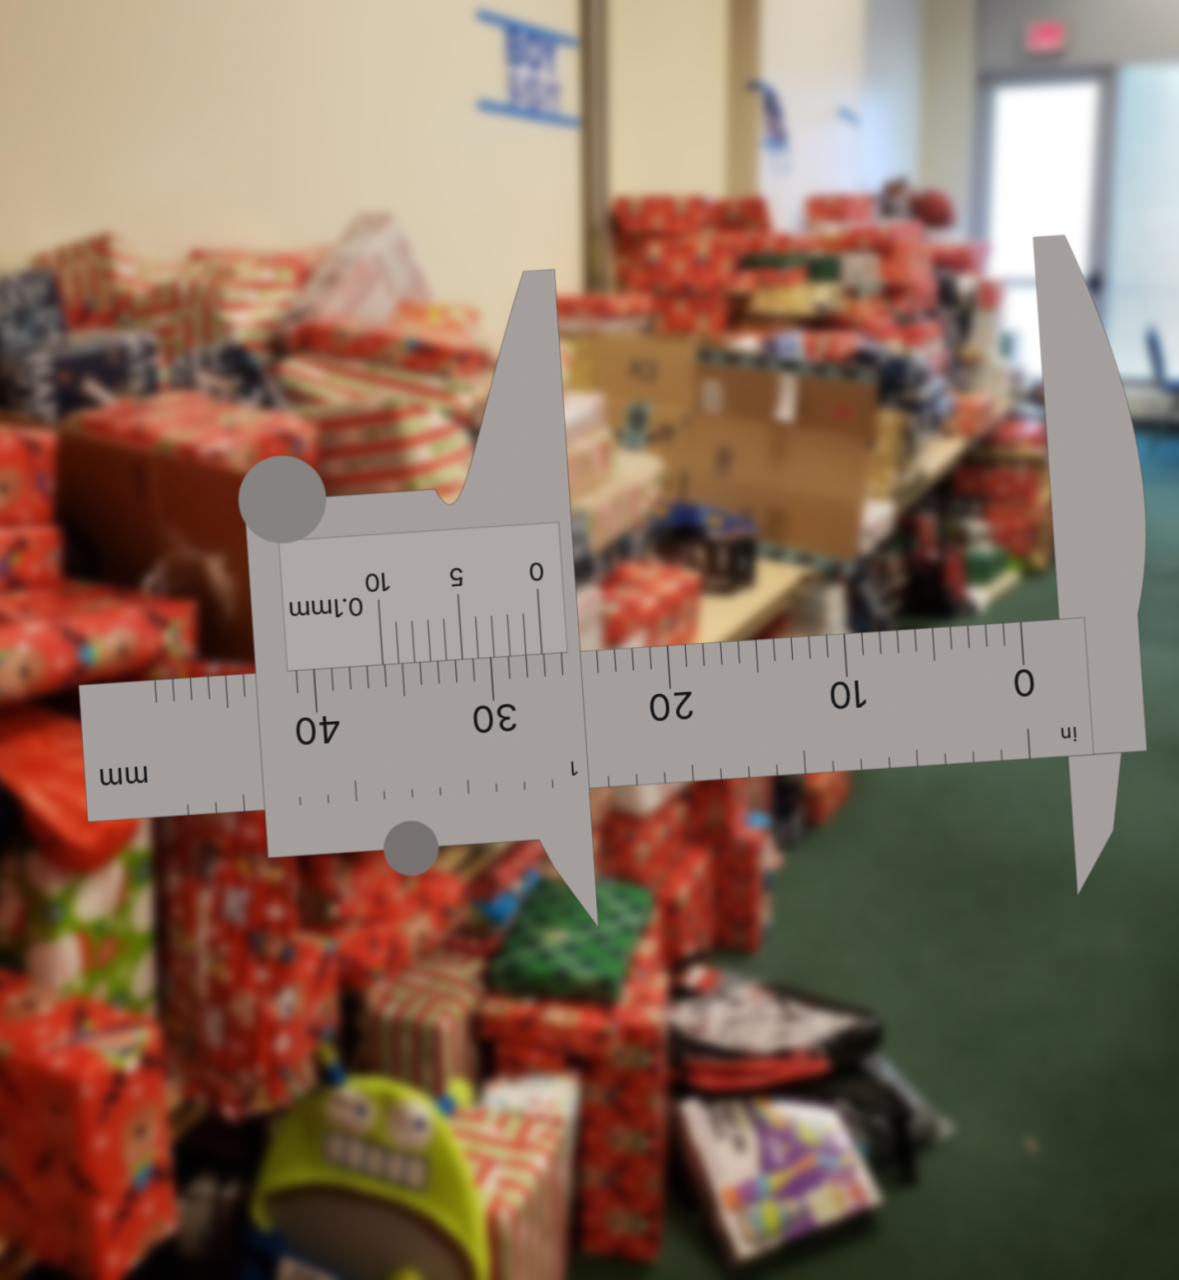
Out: 27.1
